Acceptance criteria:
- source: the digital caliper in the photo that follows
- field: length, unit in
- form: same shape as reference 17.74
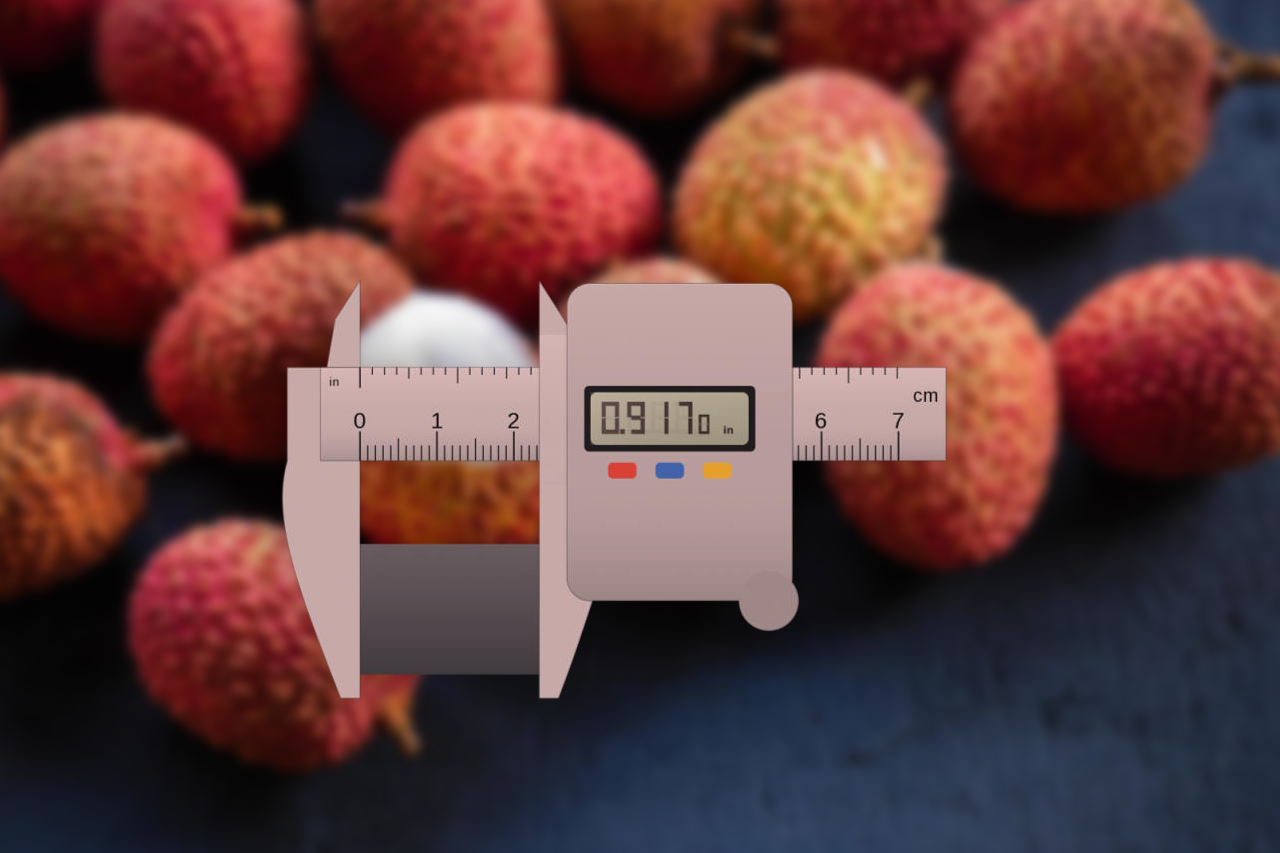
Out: 0.9170
